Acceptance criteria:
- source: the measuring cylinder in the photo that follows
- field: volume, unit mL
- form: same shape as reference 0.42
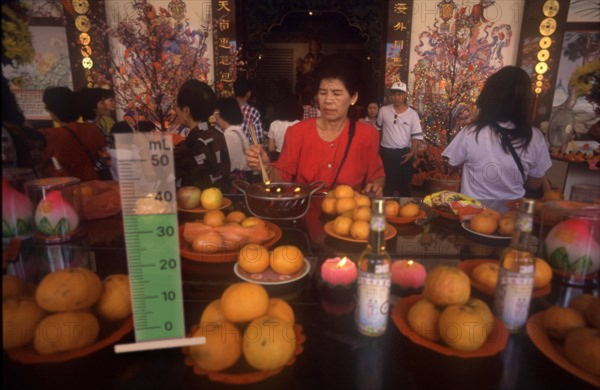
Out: 35
